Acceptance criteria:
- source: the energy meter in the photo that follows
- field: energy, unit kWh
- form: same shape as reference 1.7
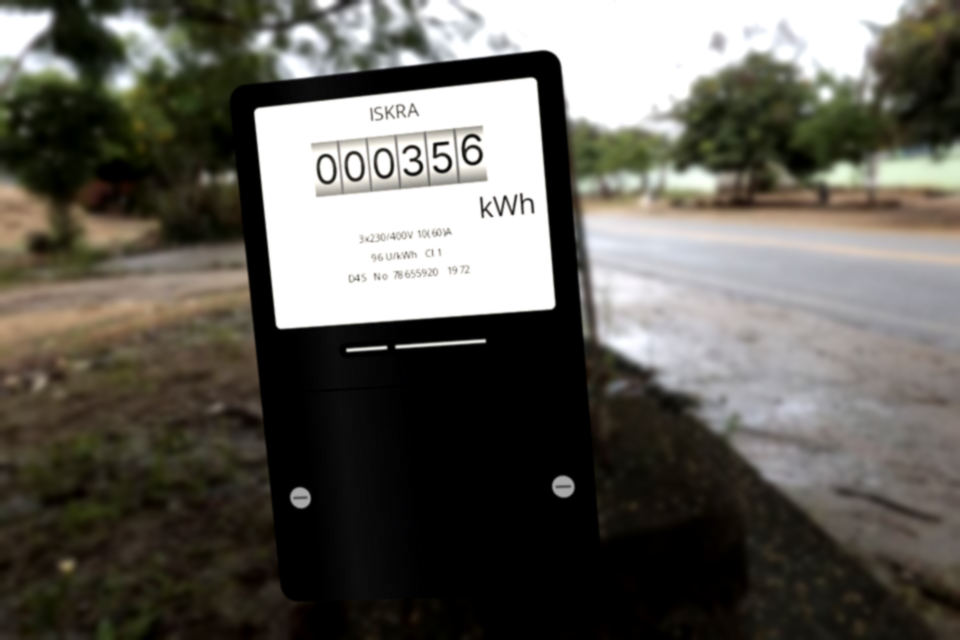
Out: 356
